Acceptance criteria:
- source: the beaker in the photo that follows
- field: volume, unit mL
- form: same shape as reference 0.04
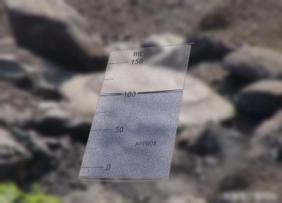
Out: 100
